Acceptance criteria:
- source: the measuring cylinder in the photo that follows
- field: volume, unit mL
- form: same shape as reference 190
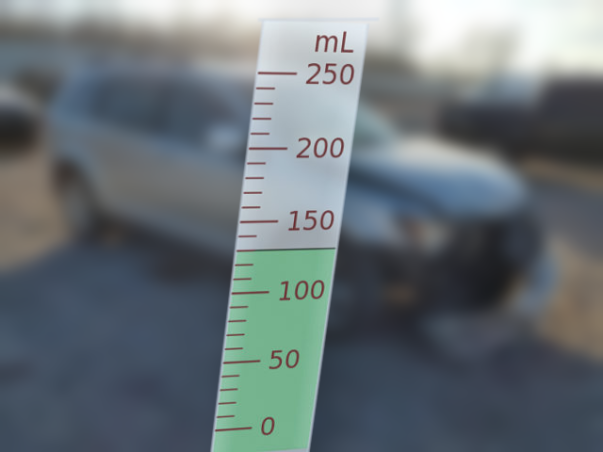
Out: 130
